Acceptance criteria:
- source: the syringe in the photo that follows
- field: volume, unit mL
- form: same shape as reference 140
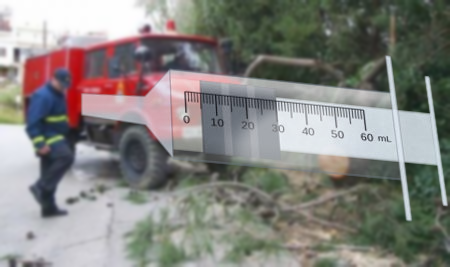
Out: 5
